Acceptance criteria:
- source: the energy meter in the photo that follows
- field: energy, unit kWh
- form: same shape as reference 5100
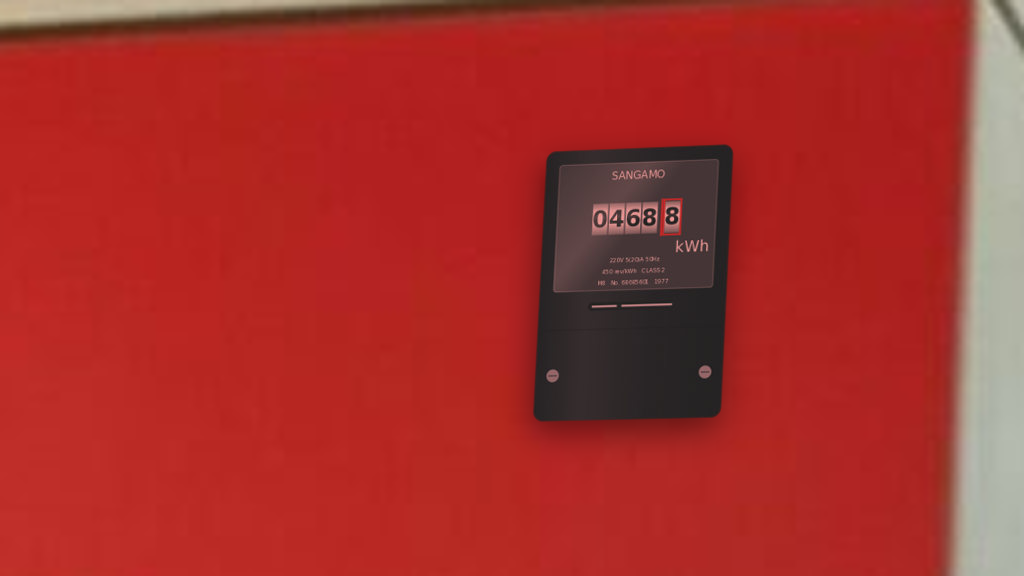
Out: 468.8
